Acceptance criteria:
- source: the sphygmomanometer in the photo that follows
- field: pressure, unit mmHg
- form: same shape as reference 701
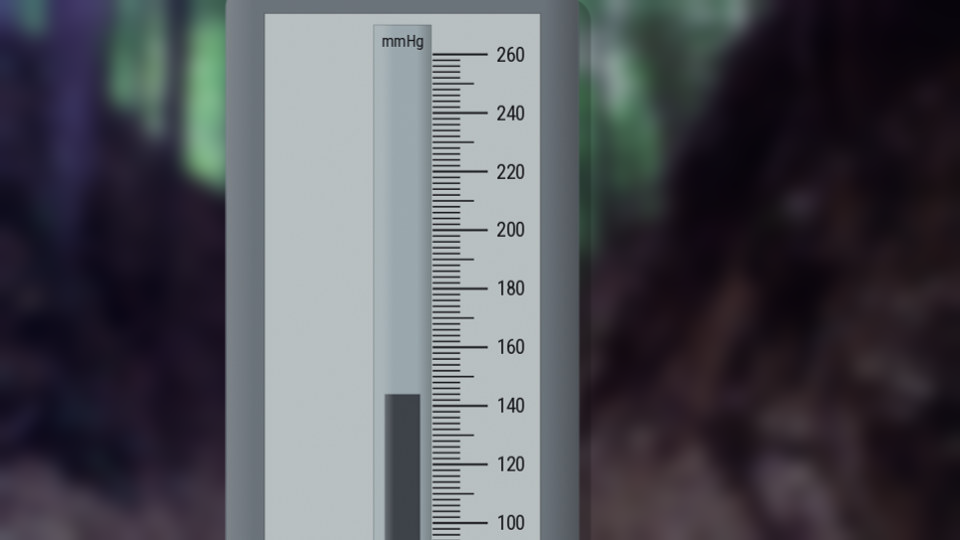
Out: 144
